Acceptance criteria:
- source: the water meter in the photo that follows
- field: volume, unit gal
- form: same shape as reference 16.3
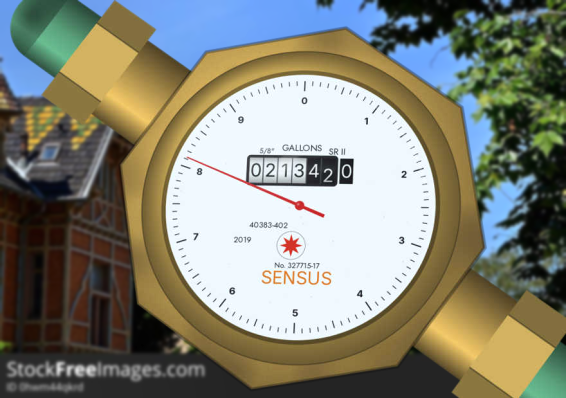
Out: 213418.1
